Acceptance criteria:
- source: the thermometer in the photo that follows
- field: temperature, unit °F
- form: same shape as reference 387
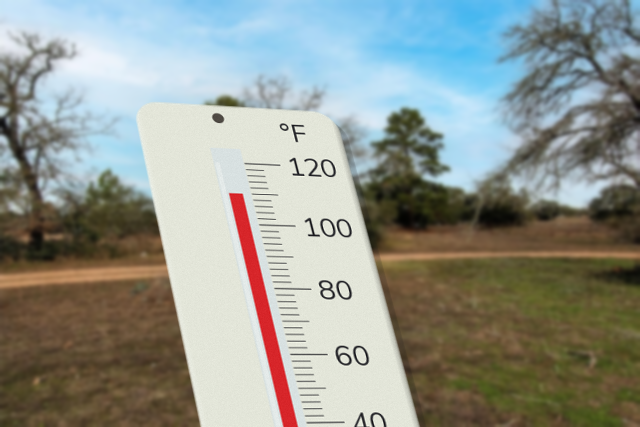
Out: 110
